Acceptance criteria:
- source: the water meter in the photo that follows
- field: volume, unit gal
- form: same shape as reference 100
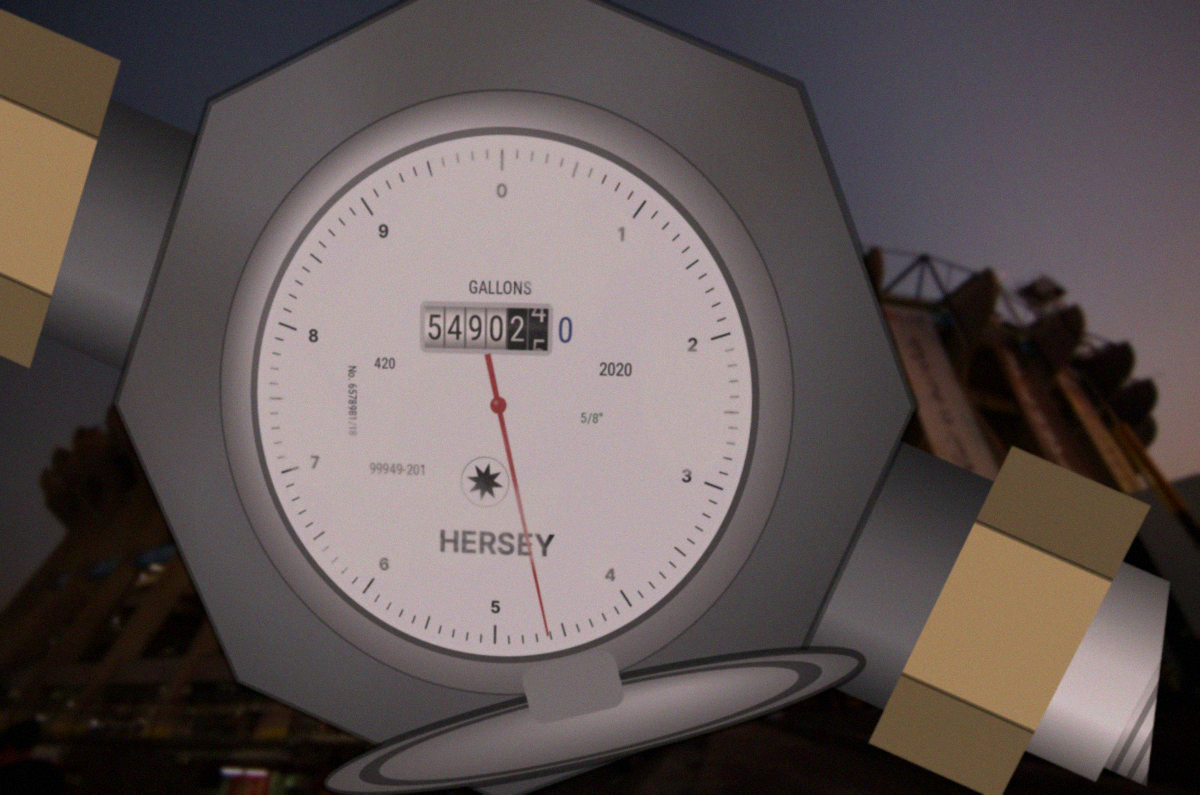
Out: 5490244.6
